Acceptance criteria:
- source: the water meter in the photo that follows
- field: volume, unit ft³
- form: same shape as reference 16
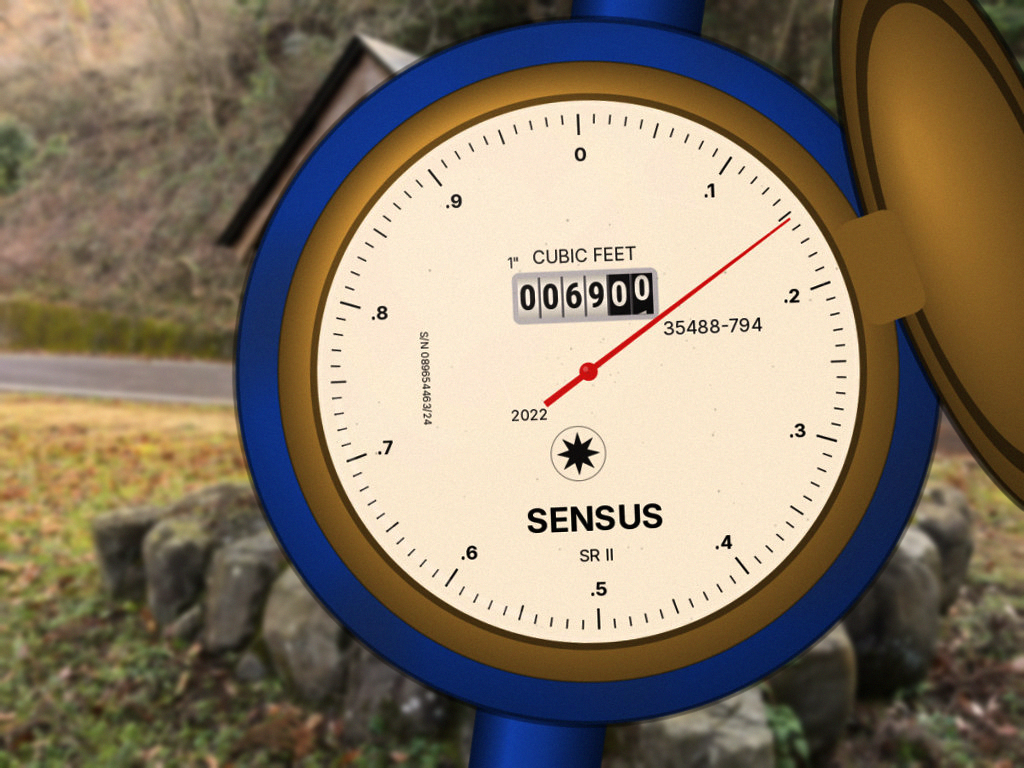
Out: 6900.15
